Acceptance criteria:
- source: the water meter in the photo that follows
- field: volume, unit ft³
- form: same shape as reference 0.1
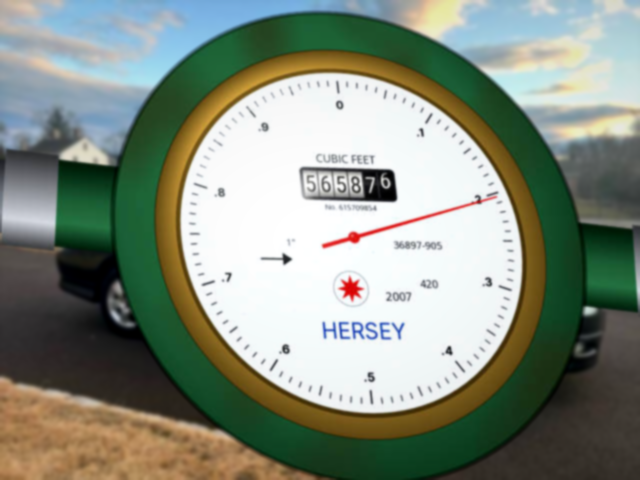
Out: 565876.20
